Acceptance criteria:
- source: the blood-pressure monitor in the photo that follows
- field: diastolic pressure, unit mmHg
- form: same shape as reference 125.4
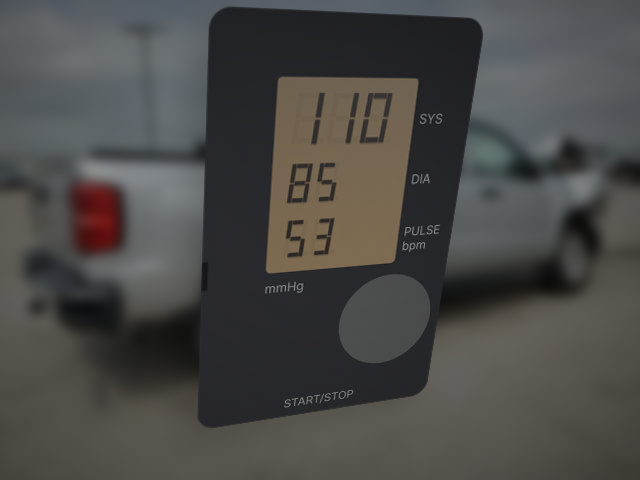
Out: 85
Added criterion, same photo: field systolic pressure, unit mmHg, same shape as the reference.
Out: 110
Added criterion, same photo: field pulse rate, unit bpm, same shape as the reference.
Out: 53
